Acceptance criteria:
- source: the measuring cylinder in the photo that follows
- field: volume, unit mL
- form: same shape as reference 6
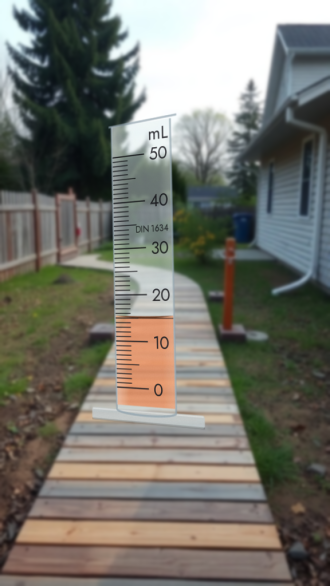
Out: 15
